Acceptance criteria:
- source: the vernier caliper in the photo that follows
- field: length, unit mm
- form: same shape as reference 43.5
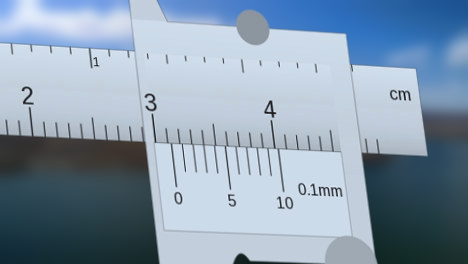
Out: 31.3
